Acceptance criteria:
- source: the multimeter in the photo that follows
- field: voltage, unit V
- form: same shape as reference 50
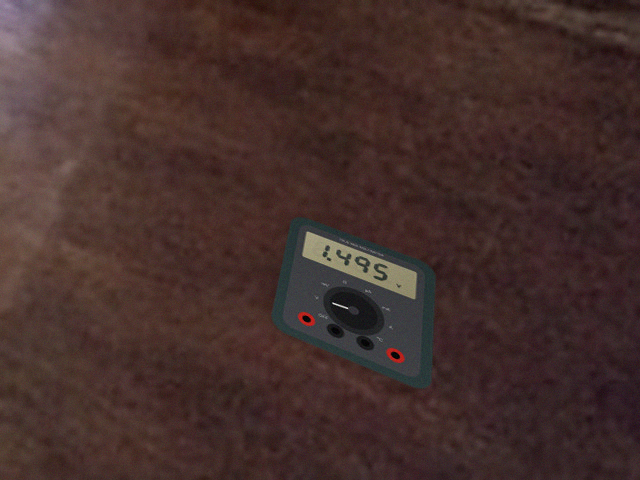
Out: 1.495
